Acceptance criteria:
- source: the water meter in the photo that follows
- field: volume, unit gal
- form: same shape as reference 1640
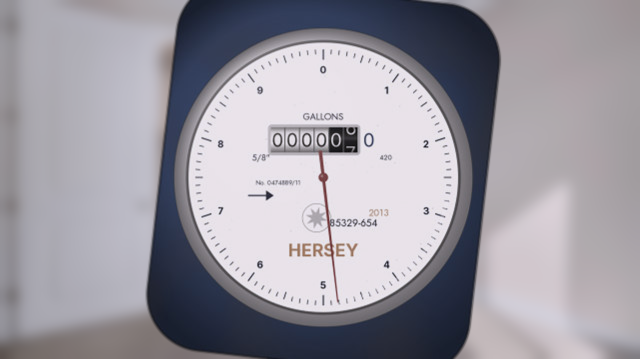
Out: 64.8
